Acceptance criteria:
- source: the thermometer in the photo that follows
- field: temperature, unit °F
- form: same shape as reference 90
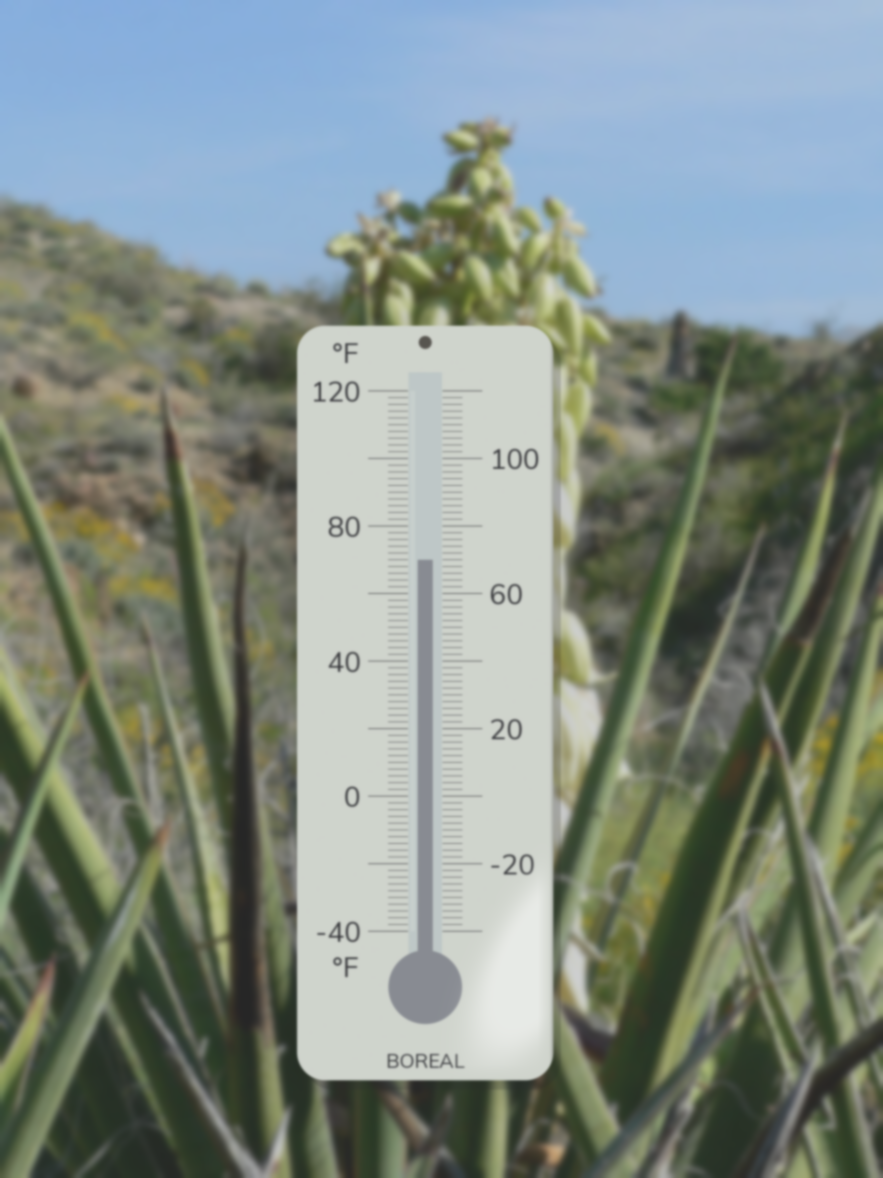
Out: 70
